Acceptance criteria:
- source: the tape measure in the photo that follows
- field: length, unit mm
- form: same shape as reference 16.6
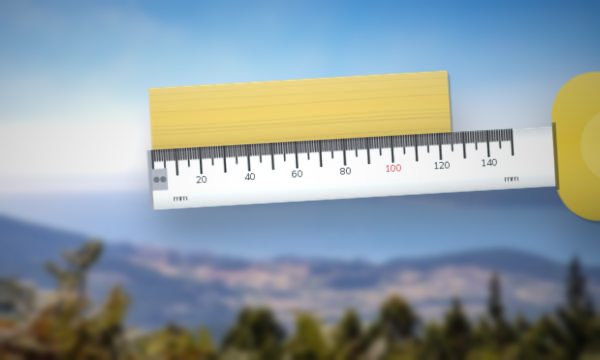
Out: 125
